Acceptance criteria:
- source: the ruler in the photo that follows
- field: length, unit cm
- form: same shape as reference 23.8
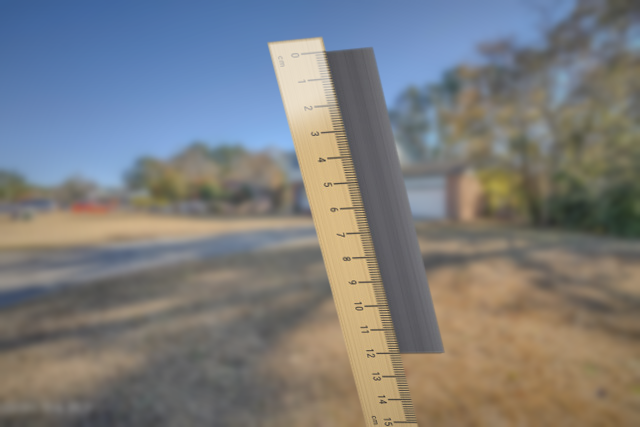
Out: 12
